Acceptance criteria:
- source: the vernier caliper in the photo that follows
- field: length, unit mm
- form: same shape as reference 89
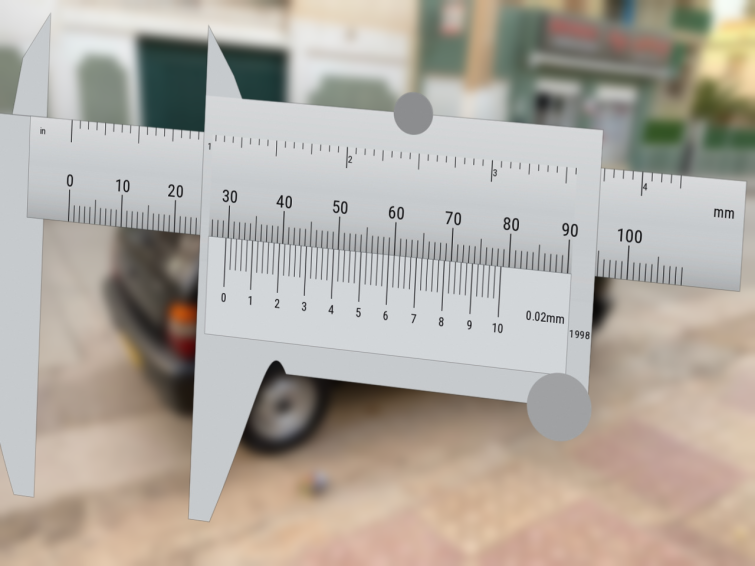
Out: 29.6
